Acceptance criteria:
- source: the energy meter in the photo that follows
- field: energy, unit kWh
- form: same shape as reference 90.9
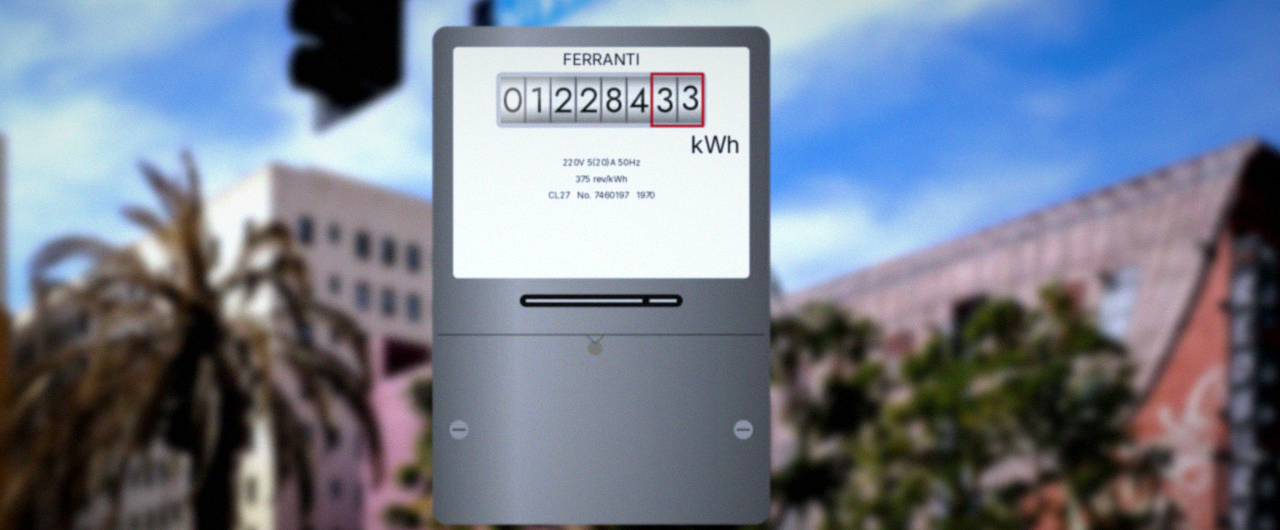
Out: 12284.33
